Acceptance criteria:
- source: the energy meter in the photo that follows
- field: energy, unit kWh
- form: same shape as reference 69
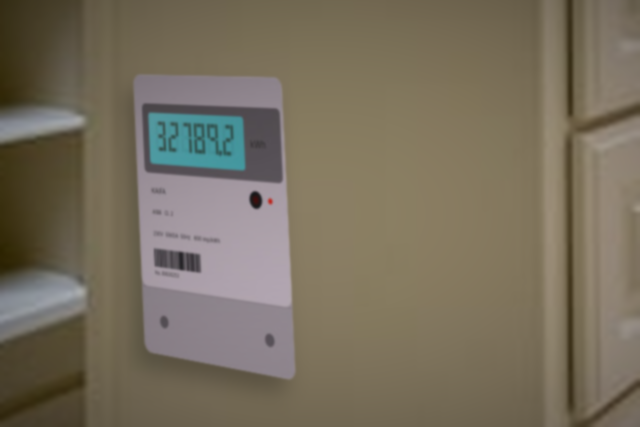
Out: 32789.2
